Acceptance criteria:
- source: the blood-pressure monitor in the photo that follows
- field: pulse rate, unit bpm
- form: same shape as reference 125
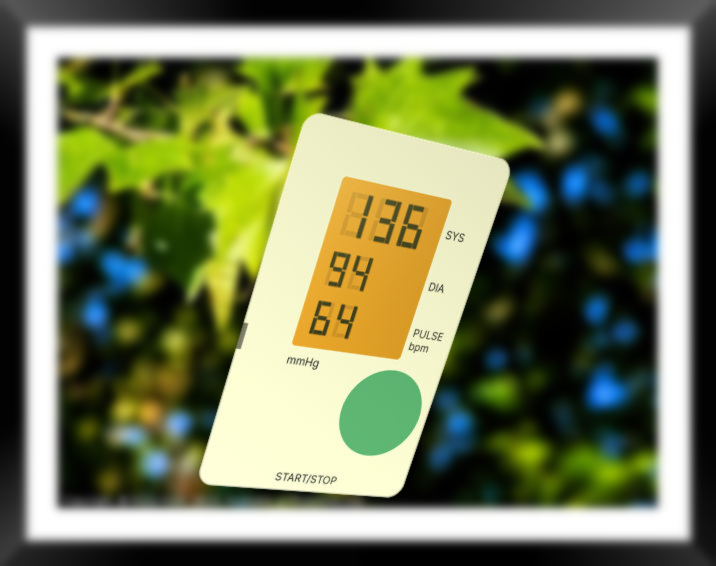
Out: 64
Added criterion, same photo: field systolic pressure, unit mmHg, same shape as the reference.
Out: 136
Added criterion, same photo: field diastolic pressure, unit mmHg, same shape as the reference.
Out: 94
